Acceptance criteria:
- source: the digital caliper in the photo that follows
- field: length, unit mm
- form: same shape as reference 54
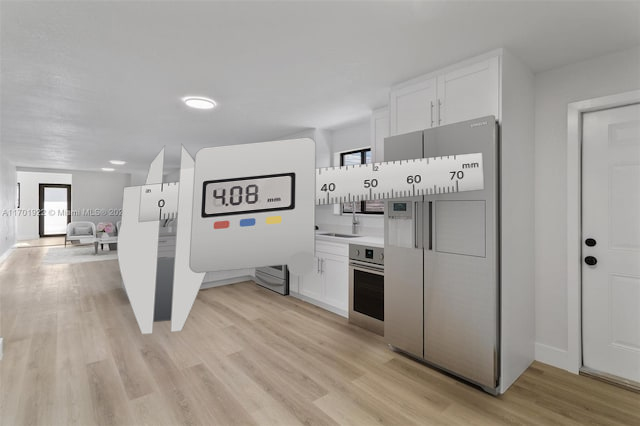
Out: 4.08
